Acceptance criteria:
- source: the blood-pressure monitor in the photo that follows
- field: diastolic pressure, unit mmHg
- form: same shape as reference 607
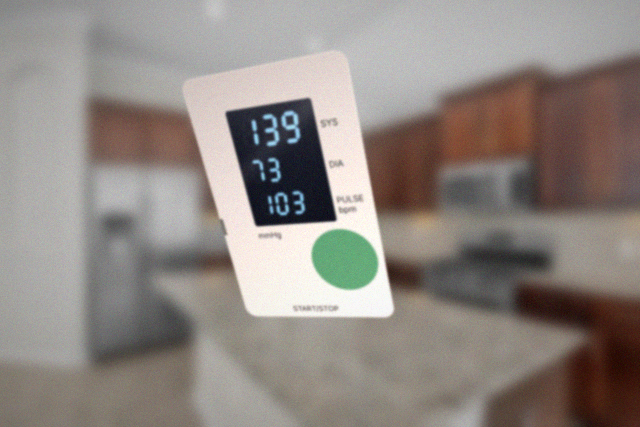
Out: 73
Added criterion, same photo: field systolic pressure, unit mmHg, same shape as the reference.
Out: 139
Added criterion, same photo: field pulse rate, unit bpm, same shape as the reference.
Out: 103
